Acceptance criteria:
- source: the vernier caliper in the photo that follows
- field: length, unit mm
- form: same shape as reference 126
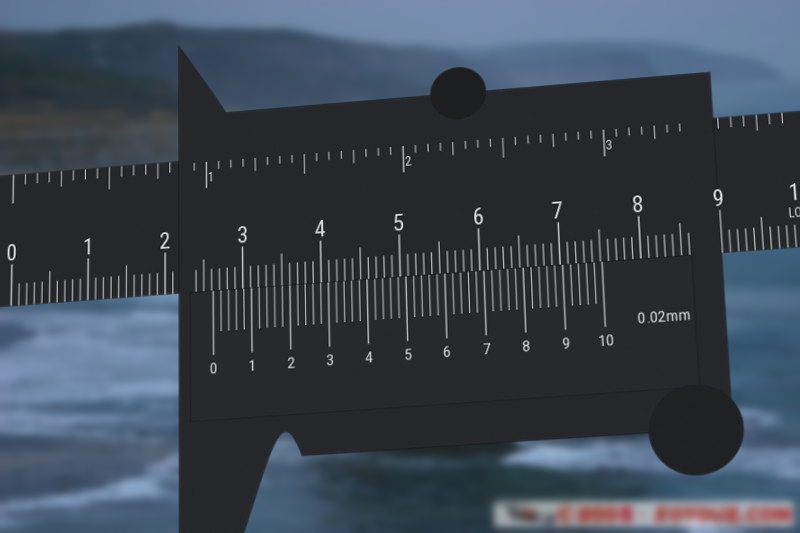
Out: 26.2
